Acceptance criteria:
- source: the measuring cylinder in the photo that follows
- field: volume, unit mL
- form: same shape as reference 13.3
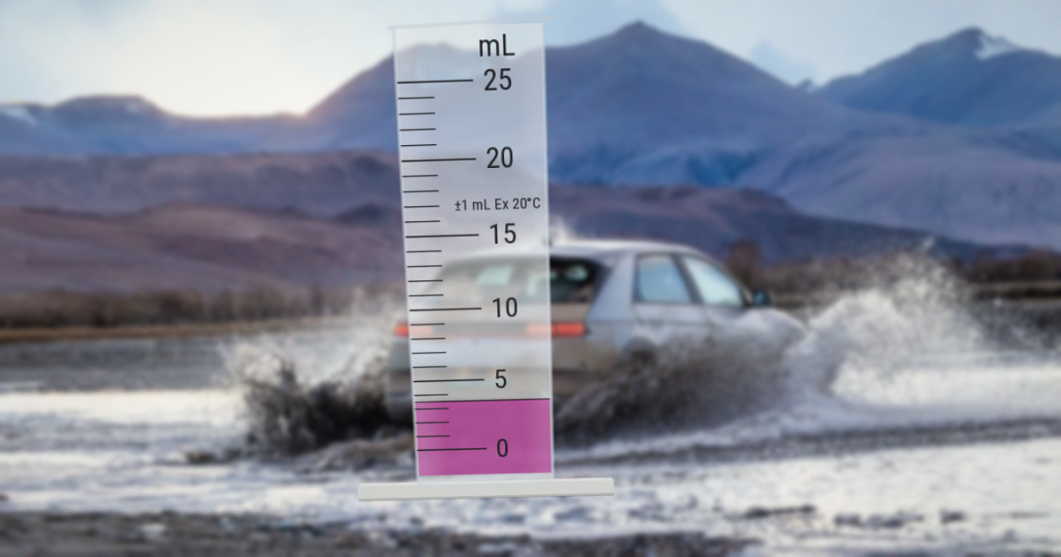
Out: 3.5
